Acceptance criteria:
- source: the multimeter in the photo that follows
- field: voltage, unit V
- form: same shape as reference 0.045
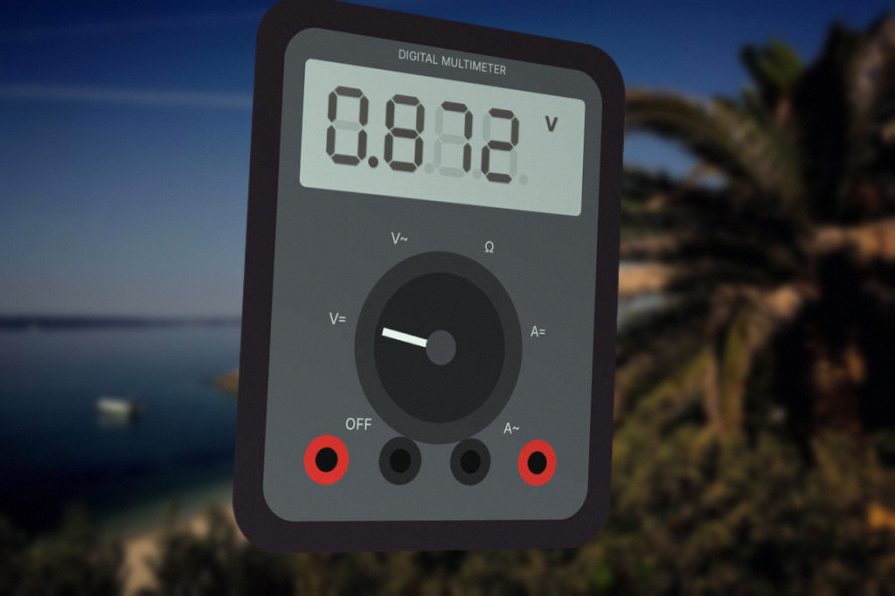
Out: 0.872
